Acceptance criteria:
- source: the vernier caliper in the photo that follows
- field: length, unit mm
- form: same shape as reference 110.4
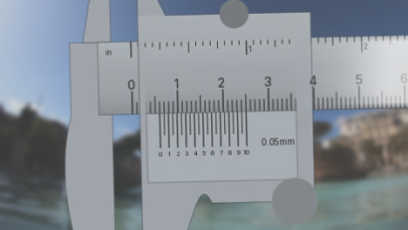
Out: 6.0
